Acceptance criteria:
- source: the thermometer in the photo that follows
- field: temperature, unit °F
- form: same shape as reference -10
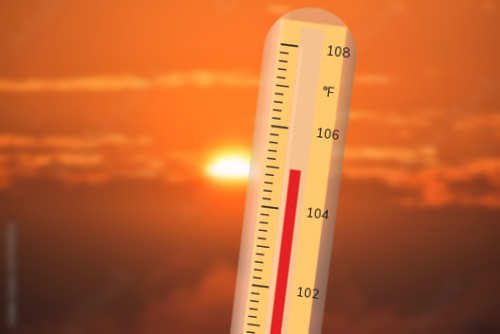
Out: 105
